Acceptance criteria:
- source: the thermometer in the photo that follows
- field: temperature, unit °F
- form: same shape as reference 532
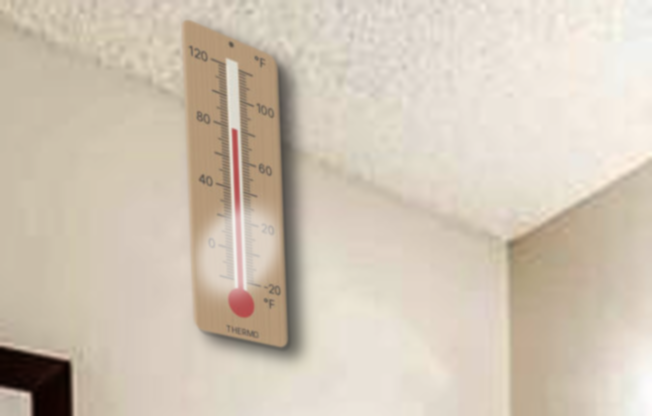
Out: 80
